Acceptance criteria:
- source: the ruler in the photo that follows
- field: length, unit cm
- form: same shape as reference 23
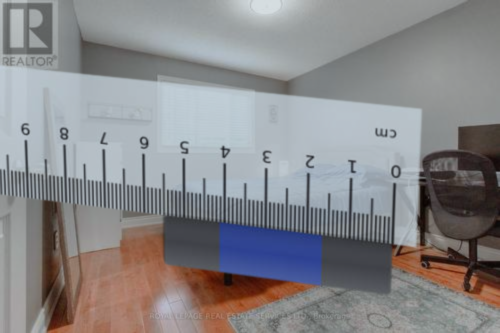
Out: 5.5
